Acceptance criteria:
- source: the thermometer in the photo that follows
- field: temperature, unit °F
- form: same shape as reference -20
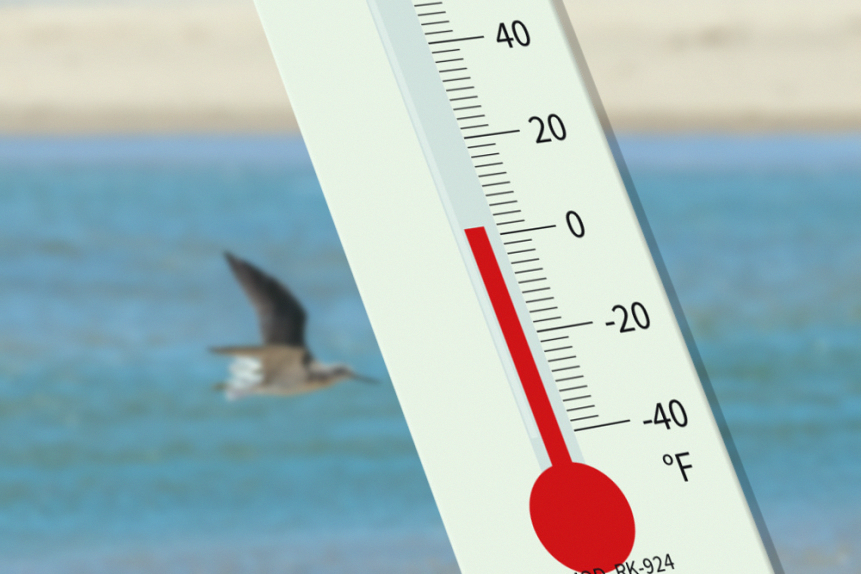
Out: 2
